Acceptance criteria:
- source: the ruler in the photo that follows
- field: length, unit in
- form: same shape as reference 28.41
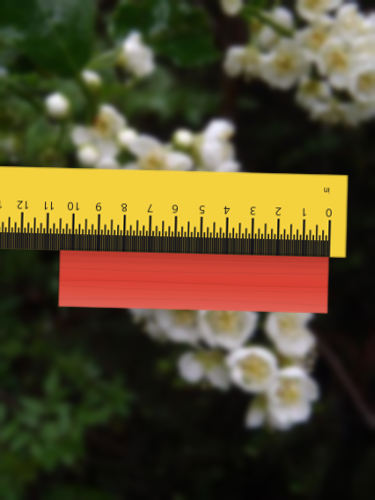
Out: 10.5
